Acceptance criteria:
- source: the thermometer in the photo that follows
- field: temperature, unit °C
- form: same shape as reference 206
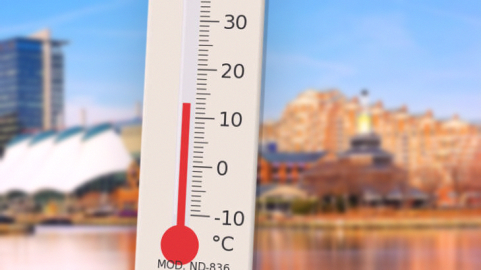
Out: 13
